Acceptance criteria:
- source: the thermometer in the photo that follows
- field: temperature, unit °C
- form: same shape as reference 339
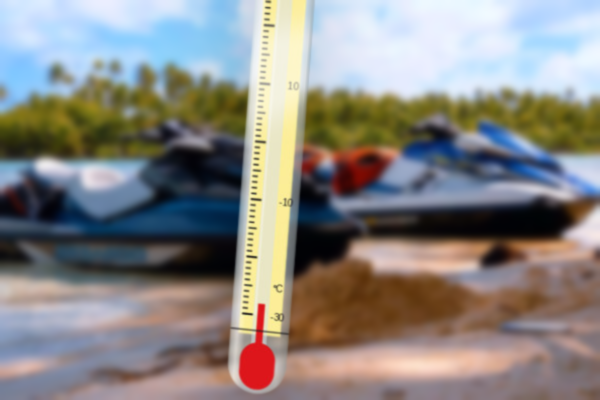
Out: -28
